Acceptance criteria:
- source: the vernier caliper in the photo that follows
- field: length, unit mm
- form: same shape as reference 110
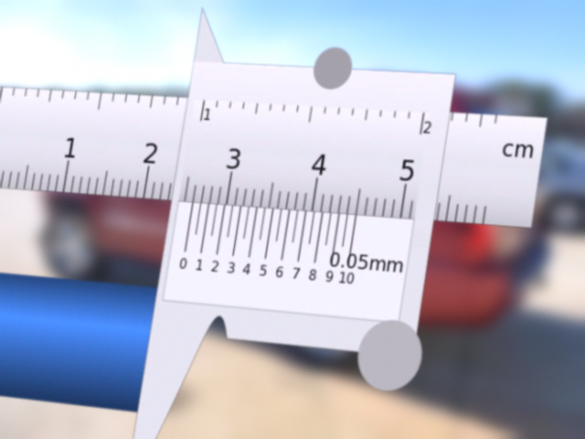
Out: 26.0
